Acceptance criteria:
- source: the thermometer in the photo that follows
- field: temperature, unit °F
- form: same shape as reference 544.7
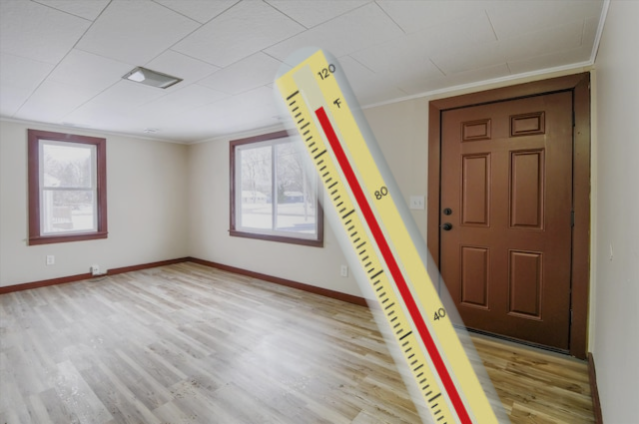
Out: 112
